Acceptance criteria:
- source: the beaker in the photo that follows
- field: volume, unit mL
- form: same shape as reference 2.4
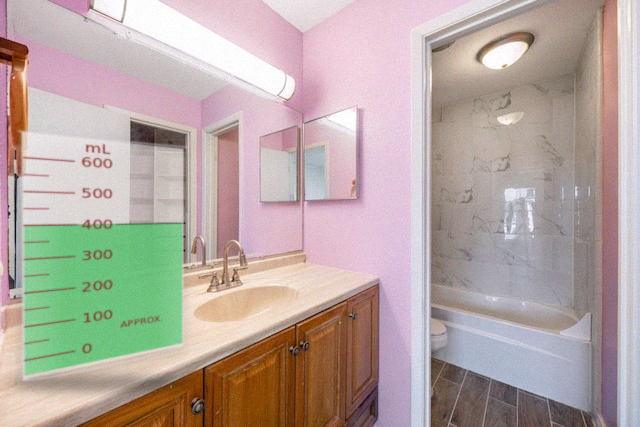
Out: 400
